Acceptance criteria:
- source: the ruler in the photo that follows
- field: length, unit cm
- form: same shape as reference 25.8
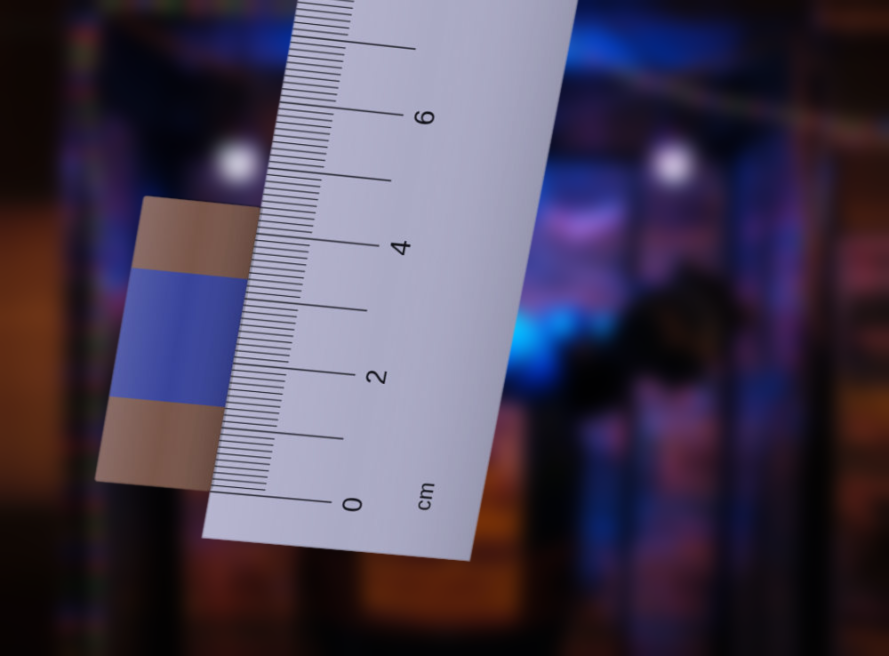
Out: 4.4
